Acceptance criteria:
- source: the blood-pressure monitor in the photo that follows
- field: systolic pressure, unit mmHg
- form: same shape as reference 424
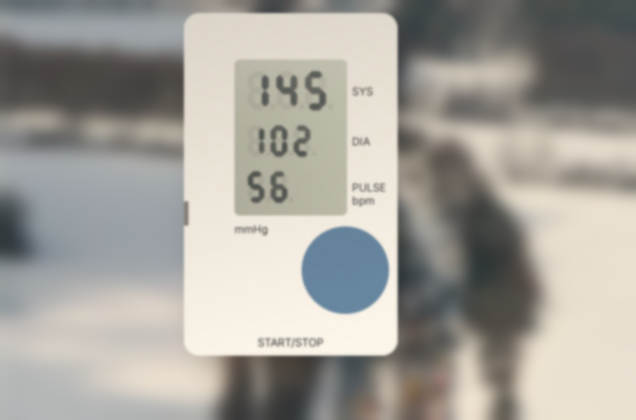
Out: 145
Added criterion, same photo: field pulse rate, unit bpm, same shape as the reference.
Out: 56
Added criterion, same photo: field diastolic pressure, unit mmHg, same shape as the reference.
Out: 102
